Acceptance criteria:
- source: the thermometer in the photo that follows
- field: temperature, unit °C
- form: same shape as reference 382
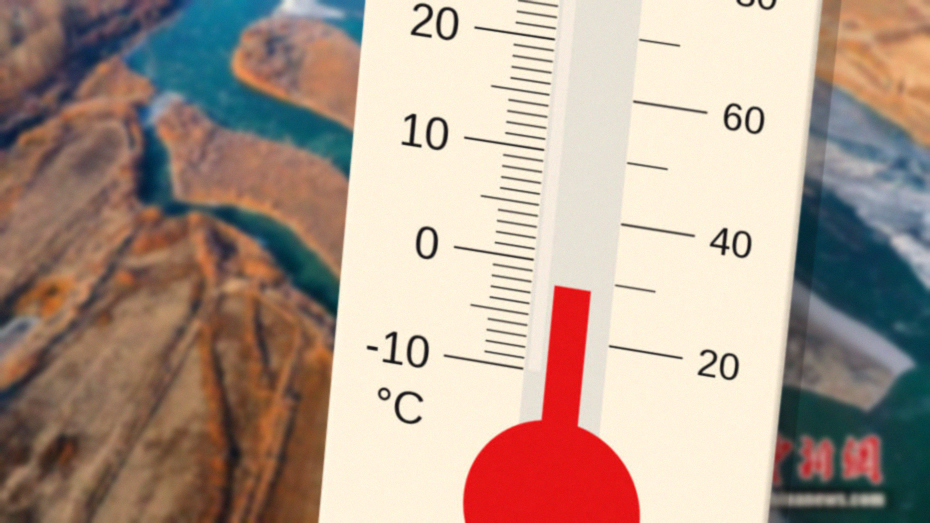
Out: -2
